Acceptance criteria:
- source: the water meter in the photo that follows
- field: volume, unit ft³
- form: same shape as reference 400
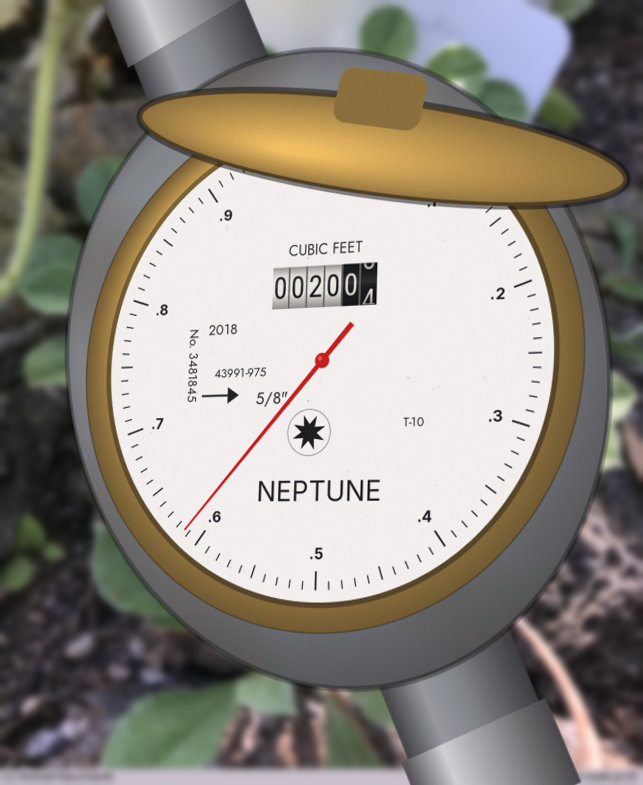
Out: 2003.61
